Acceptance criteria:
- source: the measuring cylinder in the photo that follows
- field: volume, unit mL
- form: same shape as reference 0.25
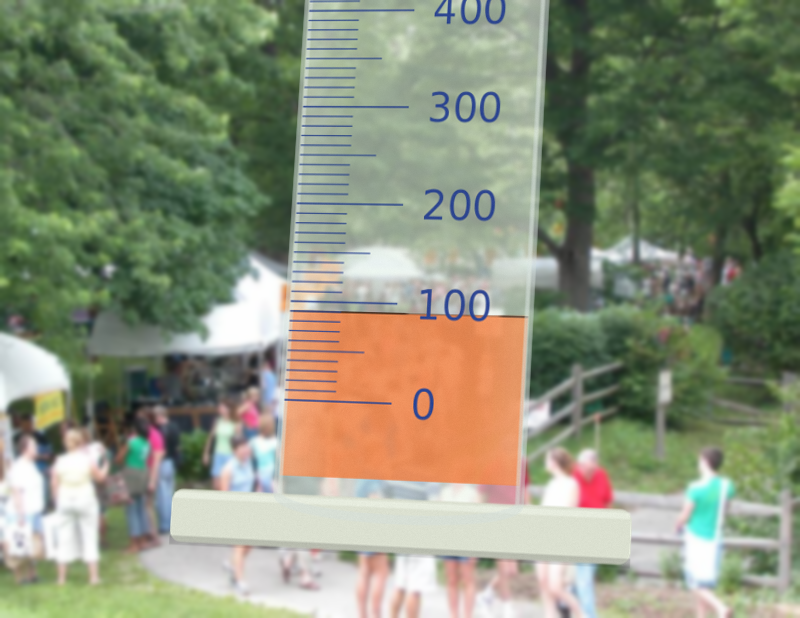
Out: 90
